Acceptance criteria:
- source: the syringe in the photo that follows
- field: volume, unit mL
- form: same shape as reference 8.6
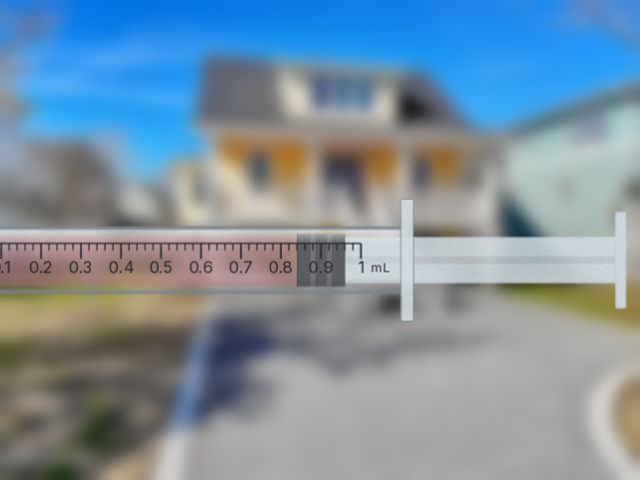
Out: 0.84
